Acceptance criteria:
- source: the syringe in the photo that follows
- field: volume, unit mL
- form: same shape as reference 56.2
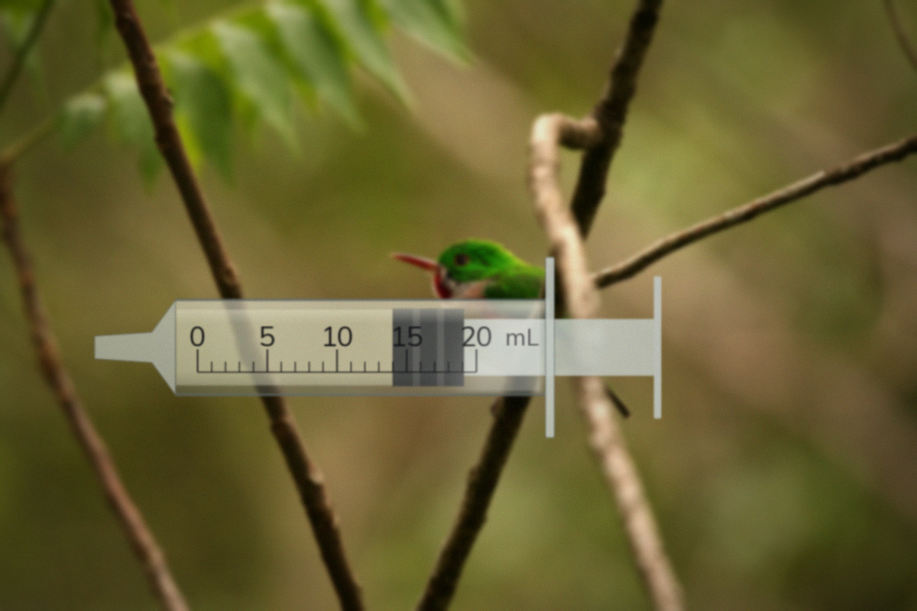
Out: 14
